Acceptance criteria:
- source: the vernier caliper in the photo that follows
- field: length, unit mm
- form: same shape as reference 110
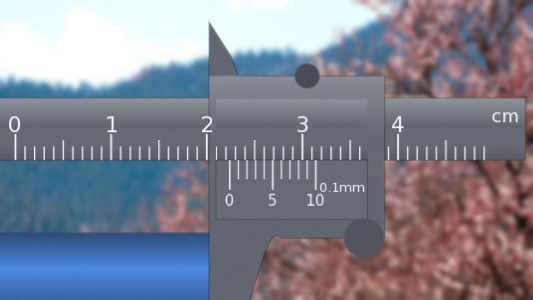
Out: 22.4
